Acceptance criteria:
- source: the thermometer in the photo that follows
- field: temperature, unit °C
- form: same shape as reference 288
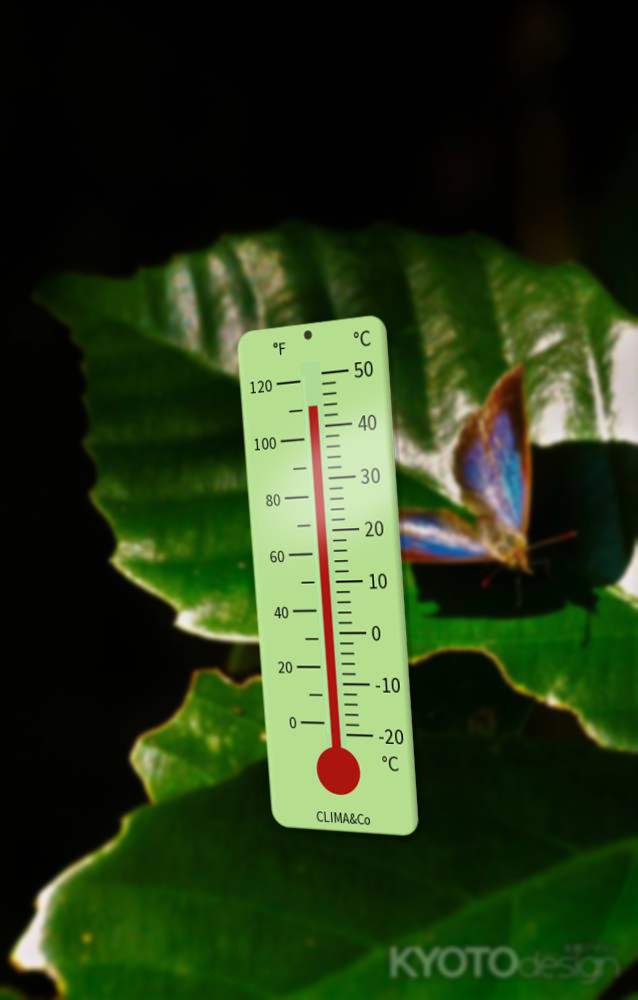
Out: 44
